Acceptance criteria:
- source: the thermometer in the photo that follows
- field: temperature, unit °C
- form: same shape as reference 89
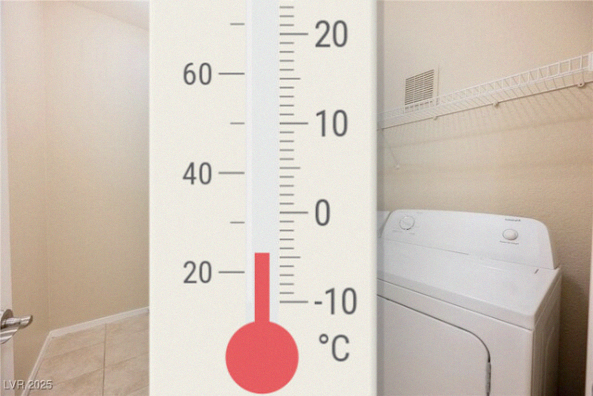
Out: -4.5
